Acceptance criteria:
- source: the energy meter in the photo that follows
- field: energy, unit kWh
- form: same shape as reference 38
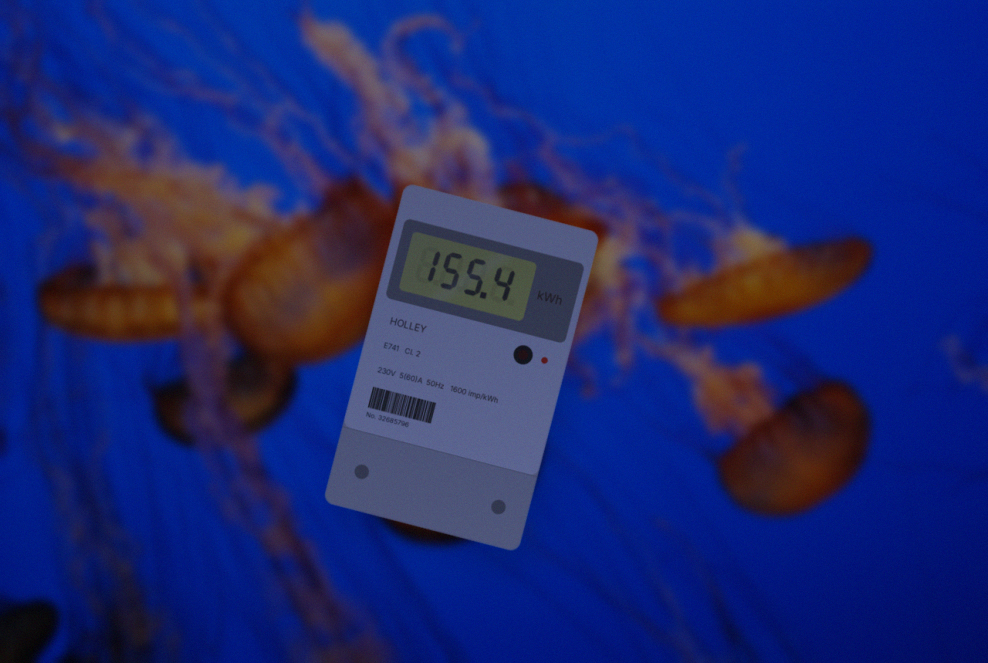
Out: 155.4
